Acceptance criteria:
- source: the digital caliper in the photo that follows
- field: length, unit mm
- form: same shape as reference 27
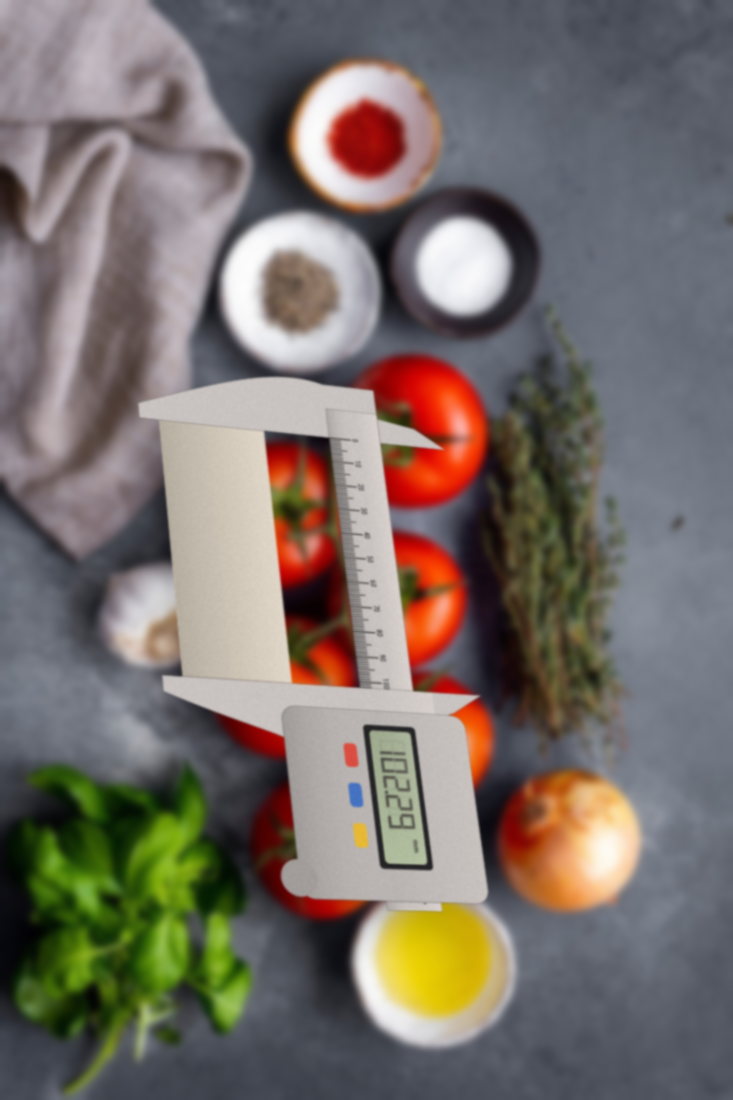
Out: 102.29
